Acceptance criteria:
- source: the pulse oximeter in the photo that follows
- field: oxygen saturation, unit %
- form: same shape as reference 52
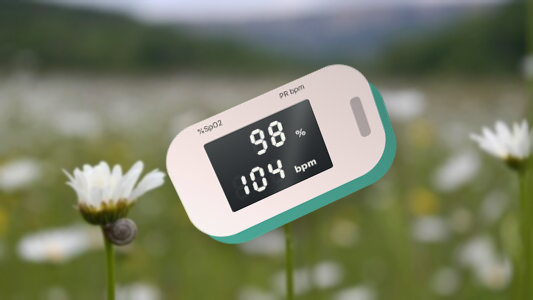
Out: 98
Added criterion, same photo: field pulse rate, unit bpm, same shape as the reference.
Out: 104
